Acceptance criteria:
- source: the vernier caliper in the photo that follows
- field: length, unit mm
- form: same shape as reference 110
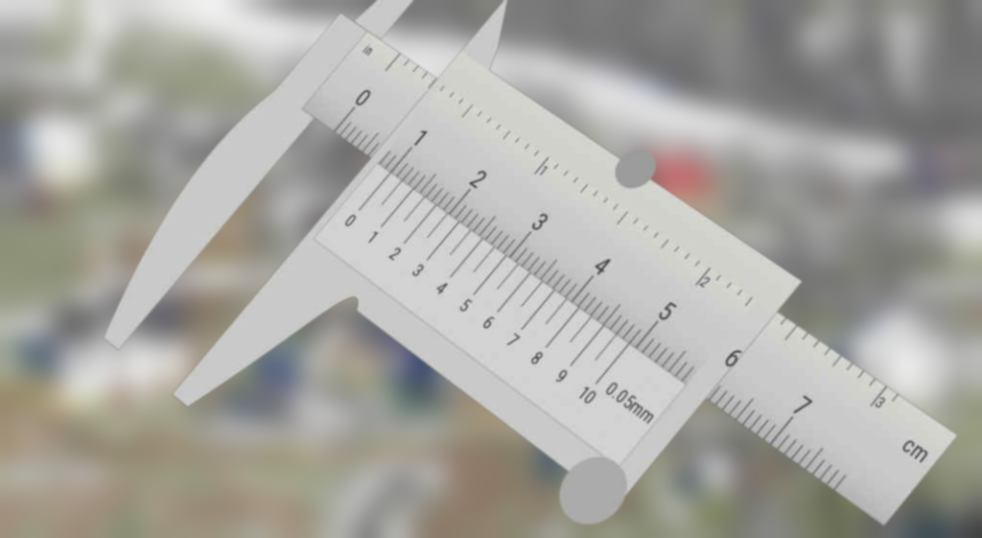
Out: 10.0
